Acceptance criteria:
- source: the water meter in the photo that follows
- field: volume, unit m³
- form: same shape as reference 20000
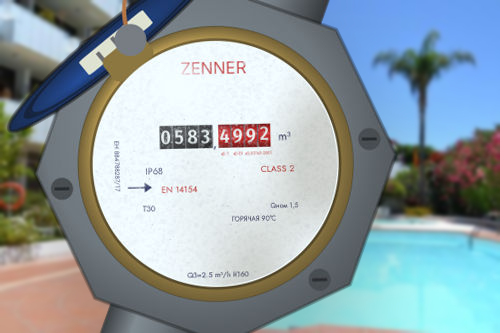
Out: 583.4992
